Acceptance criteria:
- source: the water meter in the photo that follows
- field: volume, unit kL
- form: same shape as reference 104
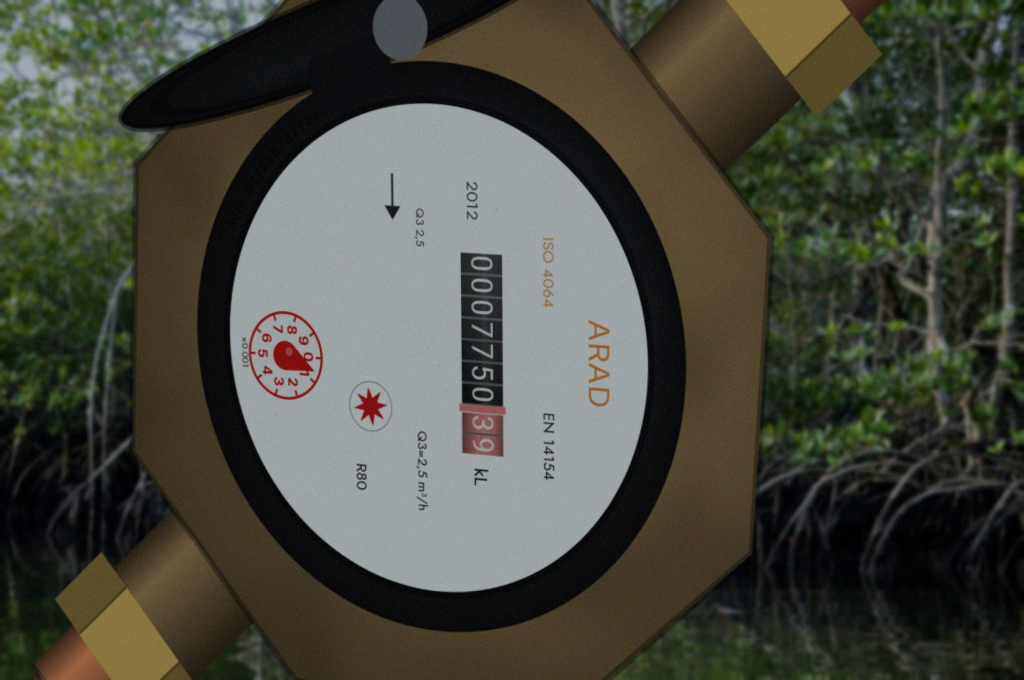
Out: 7750.390
